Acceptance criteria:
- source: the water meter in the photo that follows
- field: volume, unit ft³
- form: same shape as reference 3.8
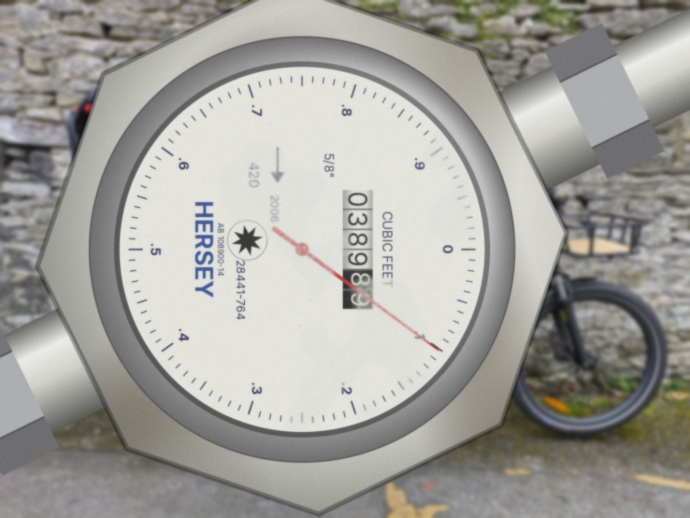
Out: 38989.10
